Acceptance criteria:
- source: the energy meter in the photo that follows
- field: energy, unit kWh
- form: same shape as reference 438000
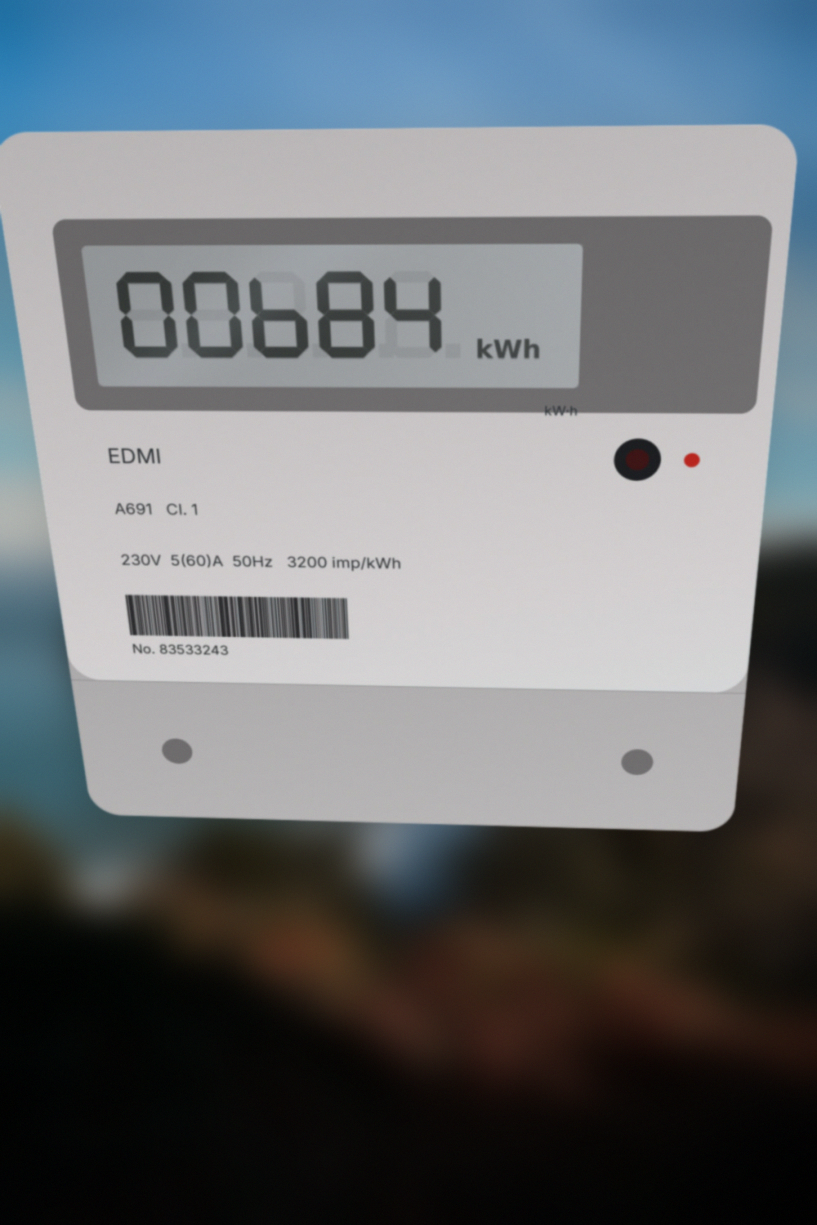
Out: 684
